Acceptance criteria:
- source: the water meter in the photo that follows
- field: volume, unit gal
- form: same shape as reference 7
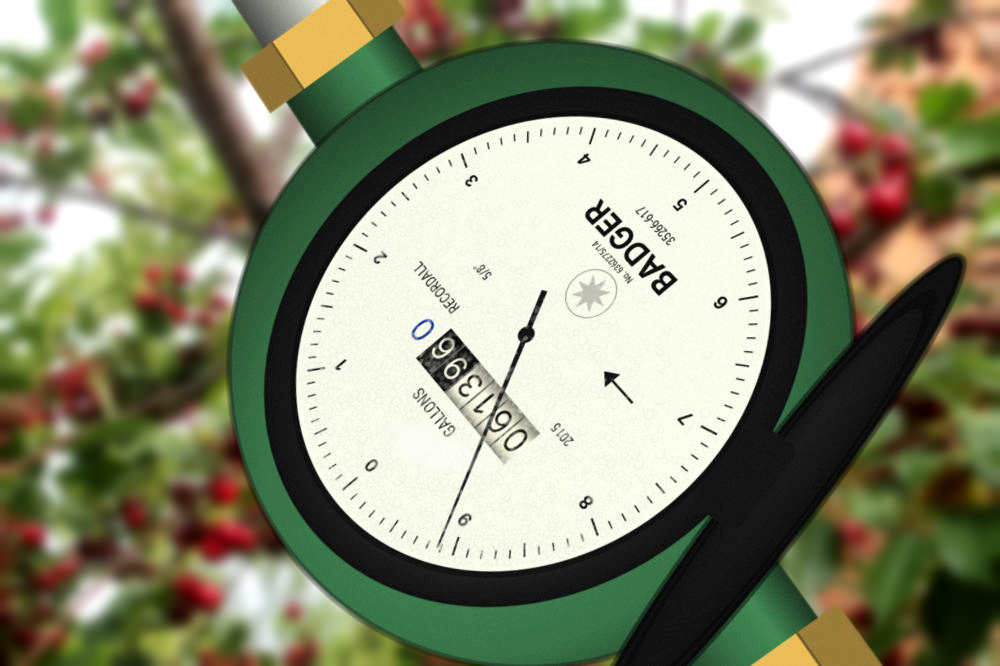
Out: 613959.1
